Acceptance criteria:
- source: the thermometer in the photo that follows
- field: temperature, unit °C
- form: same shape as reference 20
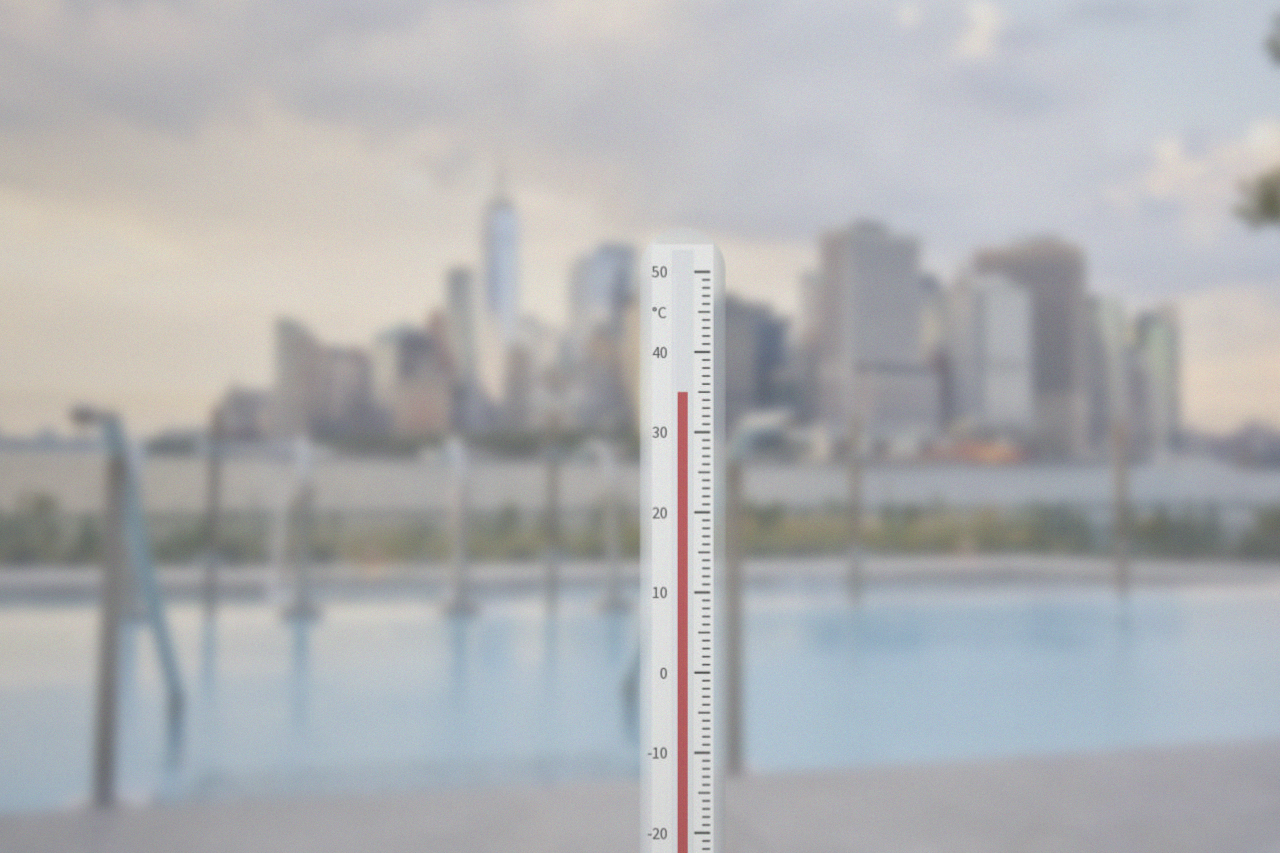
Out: 35
